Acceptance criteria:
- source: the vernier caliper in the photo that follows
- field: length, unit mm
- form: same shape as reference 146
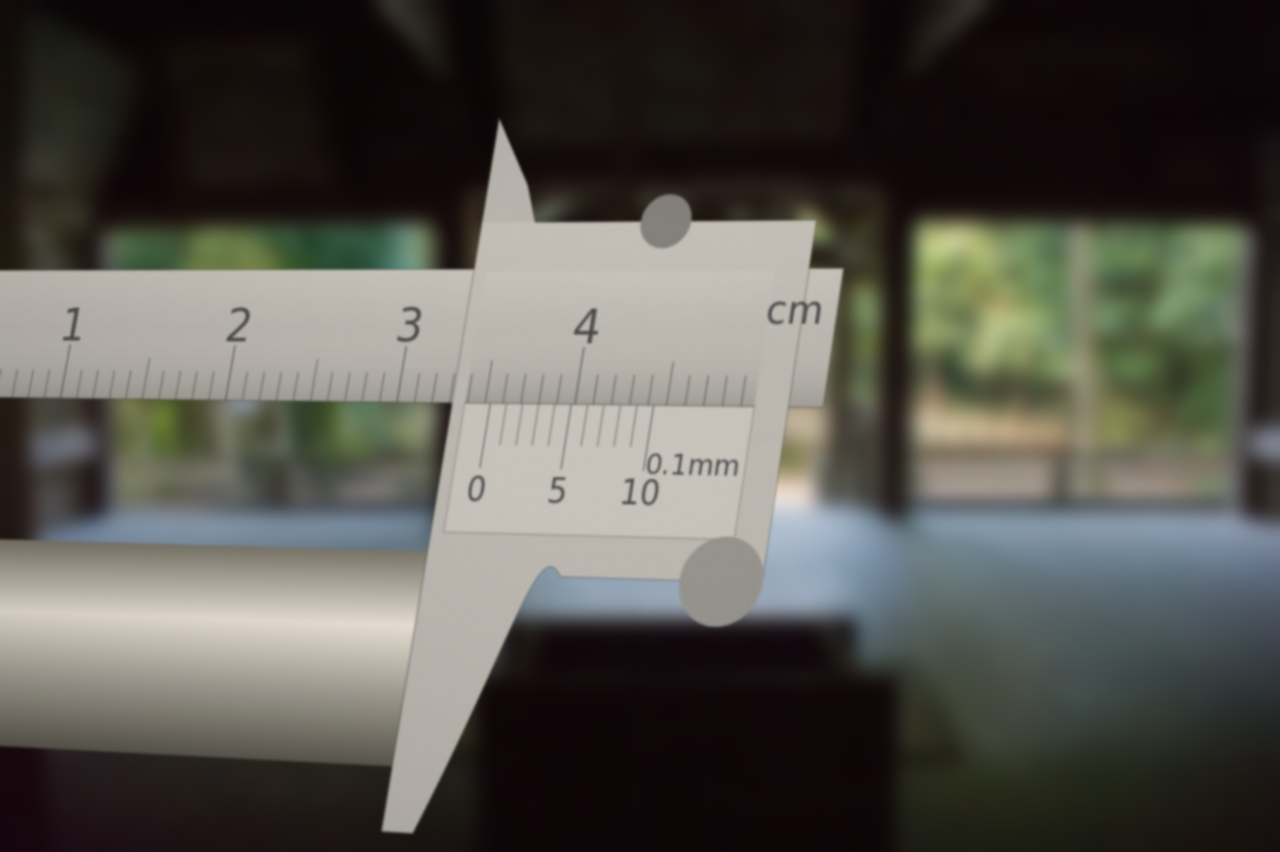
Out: 35.3
